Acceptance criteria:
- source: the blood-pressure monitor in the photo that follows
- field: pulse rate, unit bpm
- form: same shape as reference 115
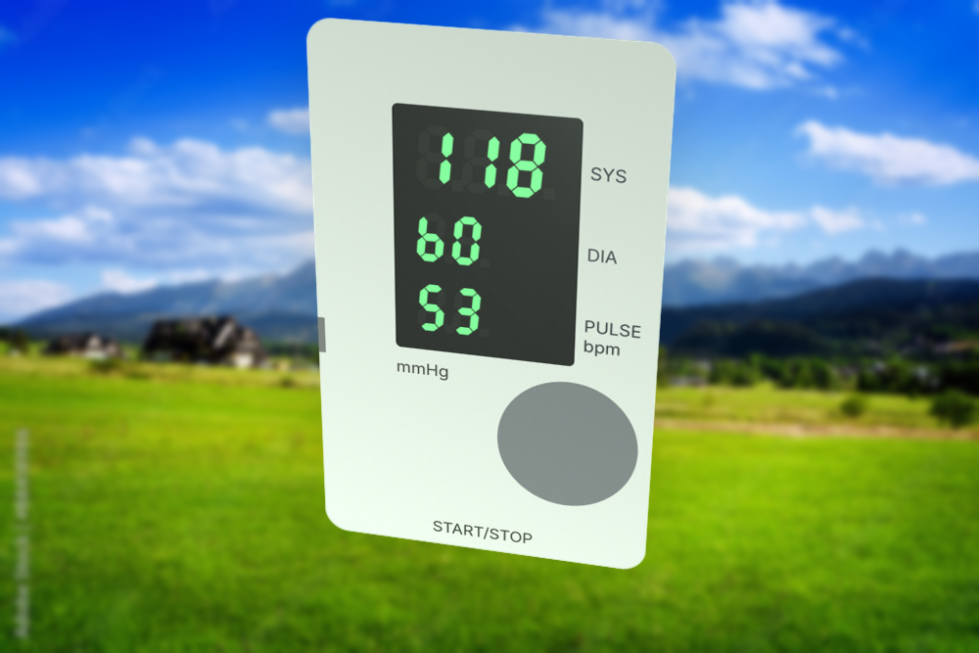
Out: 53
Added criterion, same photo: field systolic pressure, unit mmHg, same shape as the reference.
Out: 118
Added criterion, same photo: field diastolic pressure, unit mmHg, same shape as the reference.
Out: 60
